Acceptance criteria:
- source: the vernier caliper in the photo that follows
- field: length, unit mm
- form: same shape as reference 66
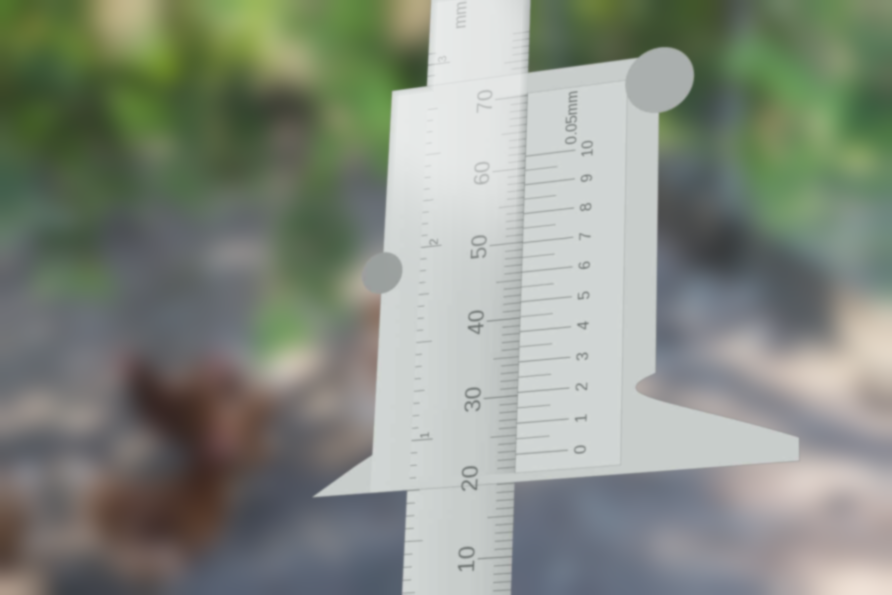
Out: 22.6
